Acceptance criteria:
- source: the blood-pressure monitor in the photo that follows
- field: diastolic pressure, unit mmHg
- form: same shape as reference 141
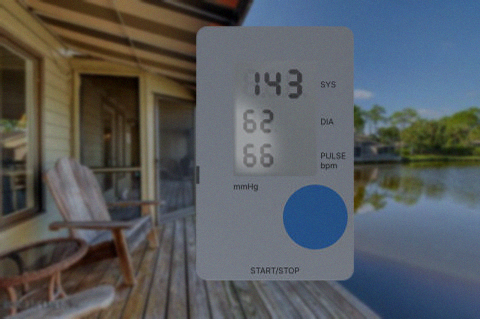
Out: 62
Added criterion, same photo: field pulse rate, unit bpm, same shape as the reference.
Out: 66
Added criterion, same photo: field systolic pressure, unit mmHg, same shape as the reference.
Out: 143
